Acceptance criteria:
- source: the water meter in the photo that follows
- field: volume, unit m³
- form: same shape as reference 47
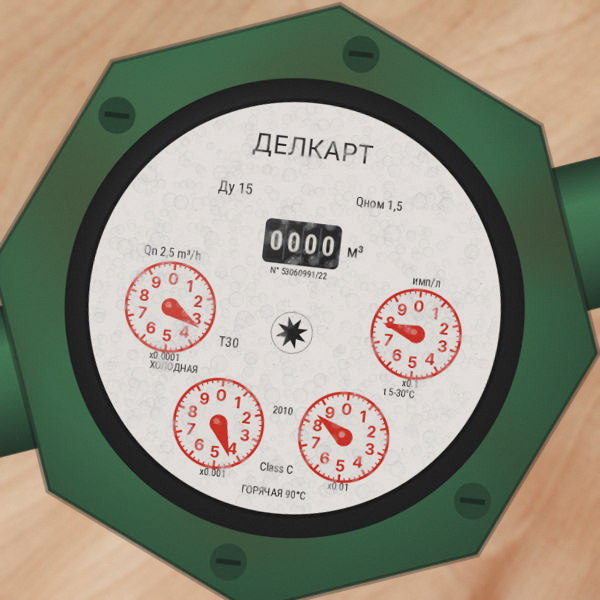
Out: 0.7843
